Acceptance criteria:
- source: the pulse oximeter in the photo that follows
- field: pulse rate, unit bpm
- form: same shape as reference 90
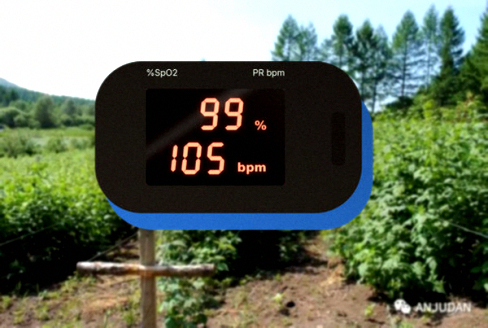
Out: 105
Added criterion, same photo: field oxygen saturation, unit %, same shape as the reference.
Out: 99
